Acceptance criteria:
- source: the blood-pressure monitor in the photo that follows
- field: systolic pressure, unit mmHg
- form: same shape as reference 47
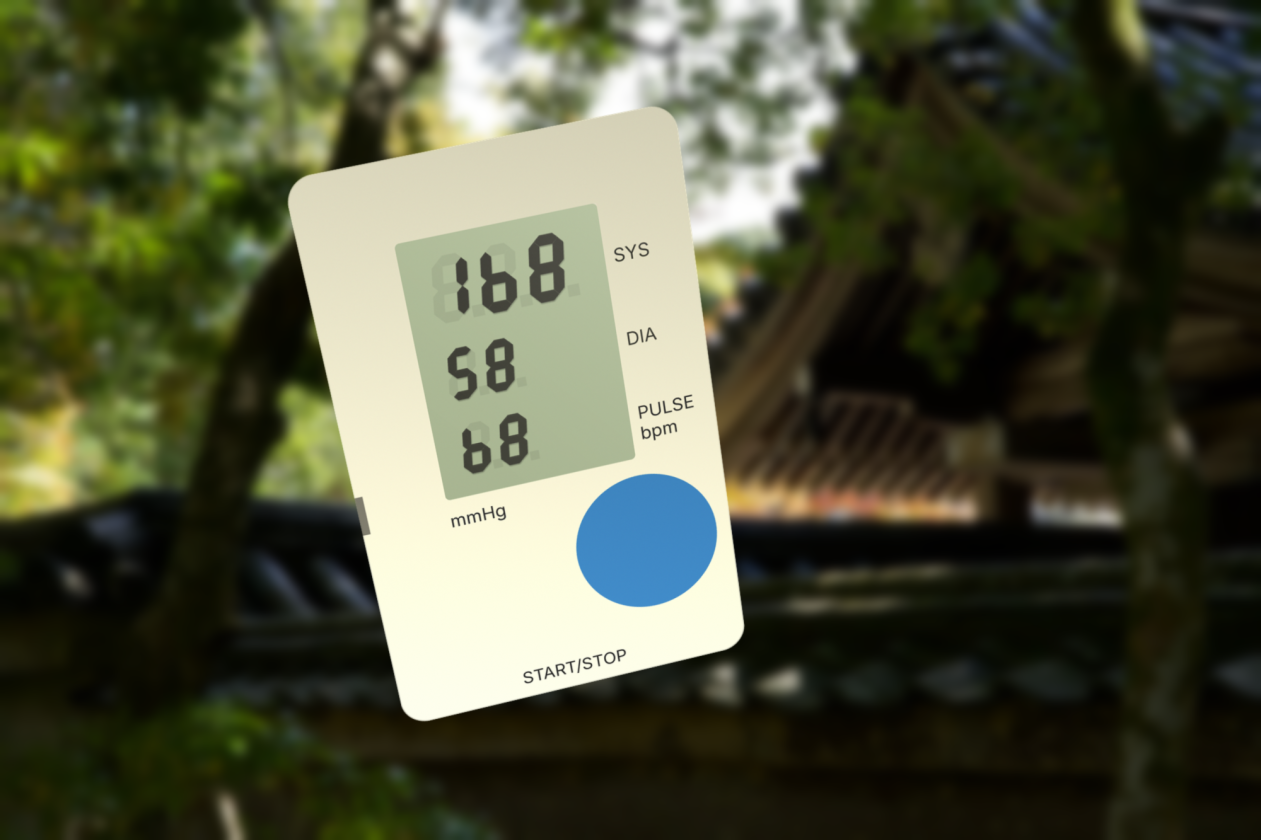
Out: 168
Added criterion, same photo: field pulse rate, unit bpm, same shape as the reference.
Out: 68
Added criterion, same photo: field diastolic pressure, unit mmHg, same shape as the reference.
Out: 58
